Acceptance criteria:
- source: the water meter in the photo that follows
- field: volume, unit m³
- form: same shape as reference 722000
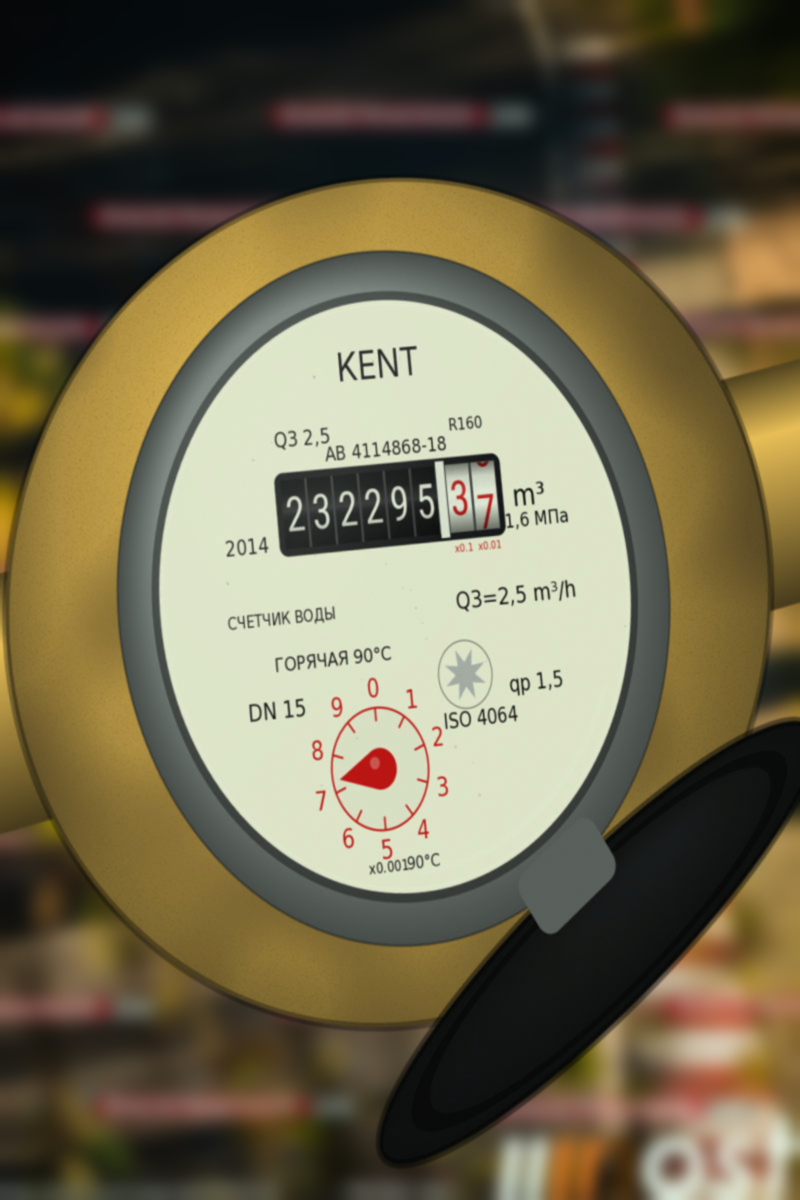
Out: 232295.367
